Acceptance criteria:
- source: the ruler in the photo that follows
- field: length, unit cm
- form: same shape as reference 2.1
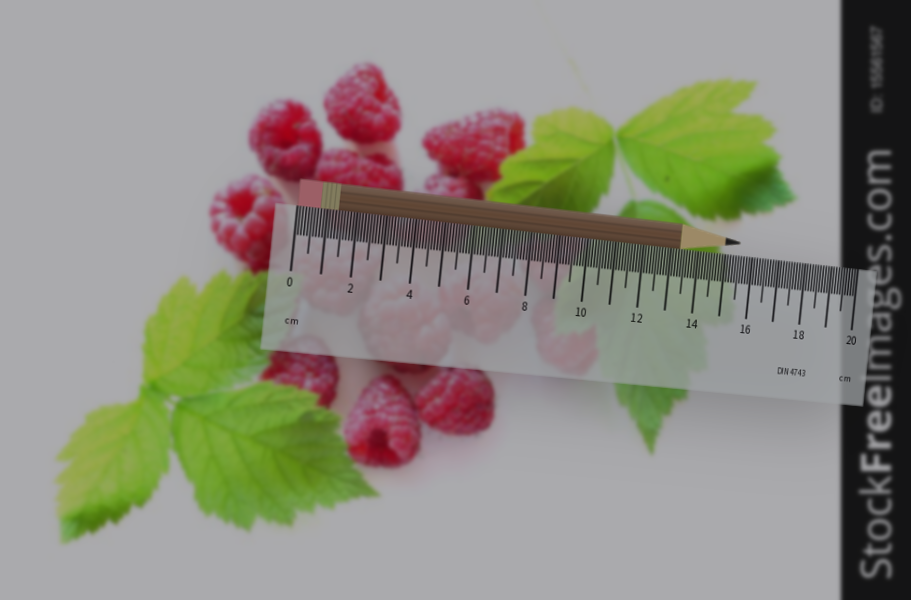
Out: 15.5
